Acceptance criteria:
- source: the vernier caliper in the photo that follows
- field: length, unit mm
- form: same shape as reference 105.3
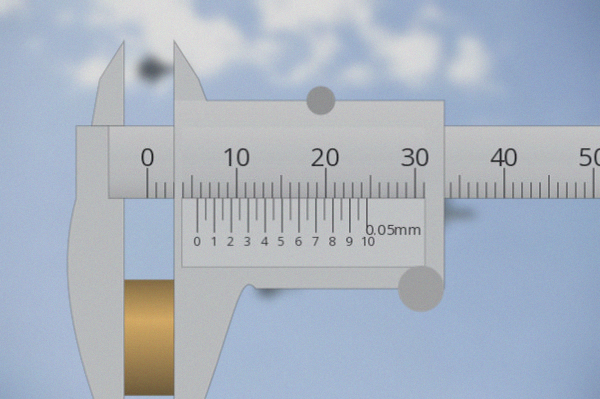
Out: 5.6
